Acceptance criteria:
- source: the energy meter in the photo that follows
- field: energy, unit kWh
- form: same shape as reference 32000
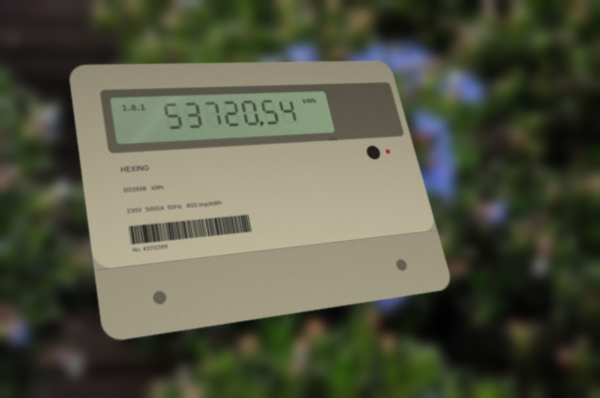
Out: 53720.54
